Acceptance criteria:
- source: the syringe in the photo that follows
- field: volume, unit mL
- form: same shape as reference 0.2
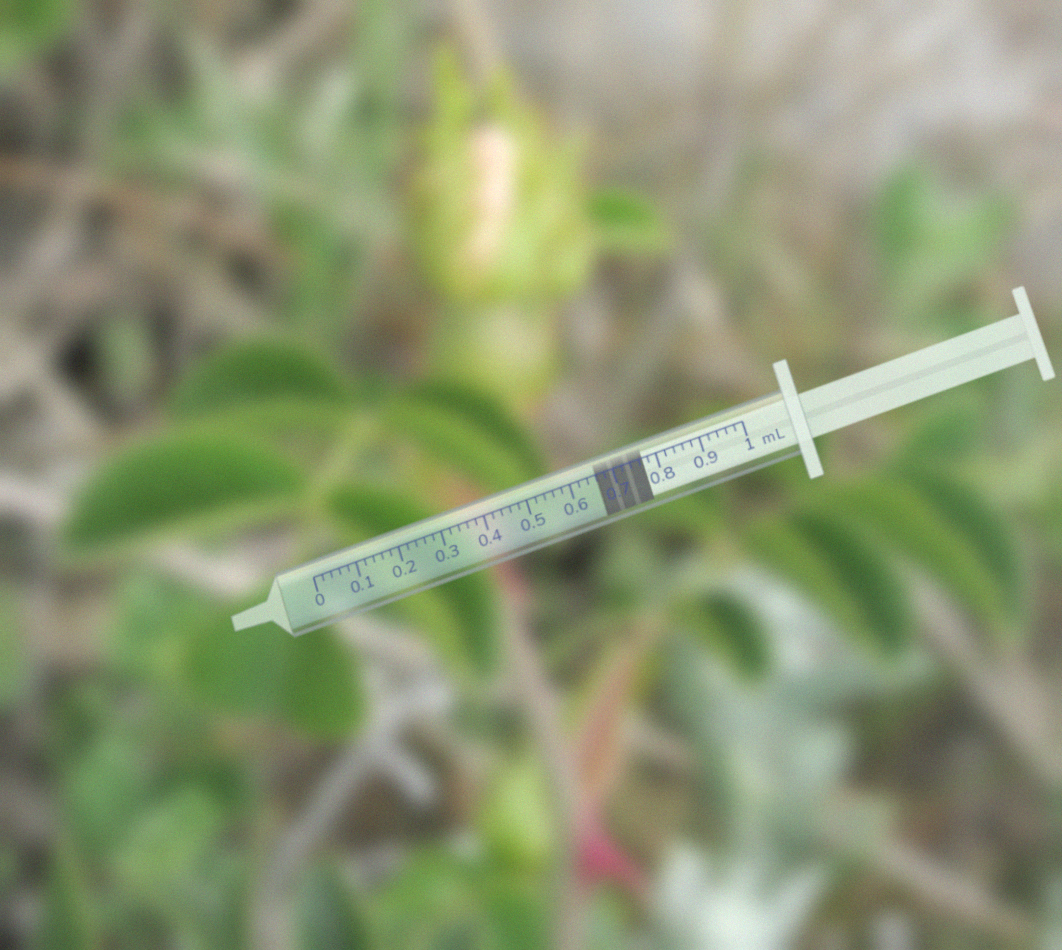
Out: 0.66
